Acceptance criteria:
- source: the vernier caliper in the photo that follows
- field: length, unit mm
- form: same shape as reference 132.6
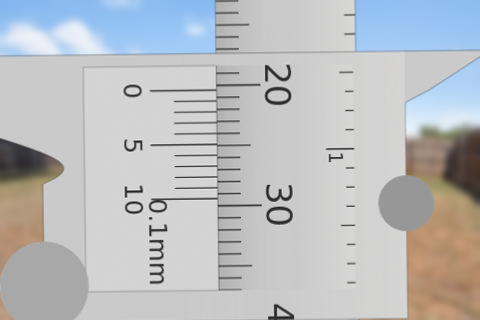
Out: 20.4
